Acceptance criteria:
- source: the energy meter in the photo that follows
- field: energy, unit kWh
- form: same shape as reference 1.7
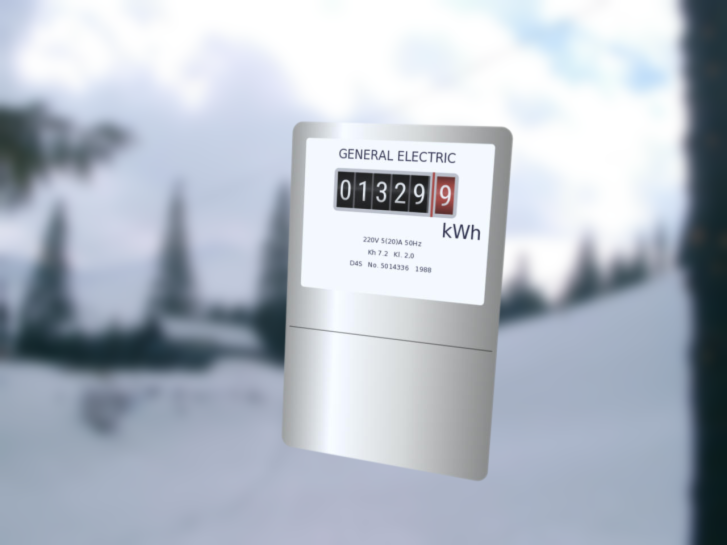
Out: 1329.9
